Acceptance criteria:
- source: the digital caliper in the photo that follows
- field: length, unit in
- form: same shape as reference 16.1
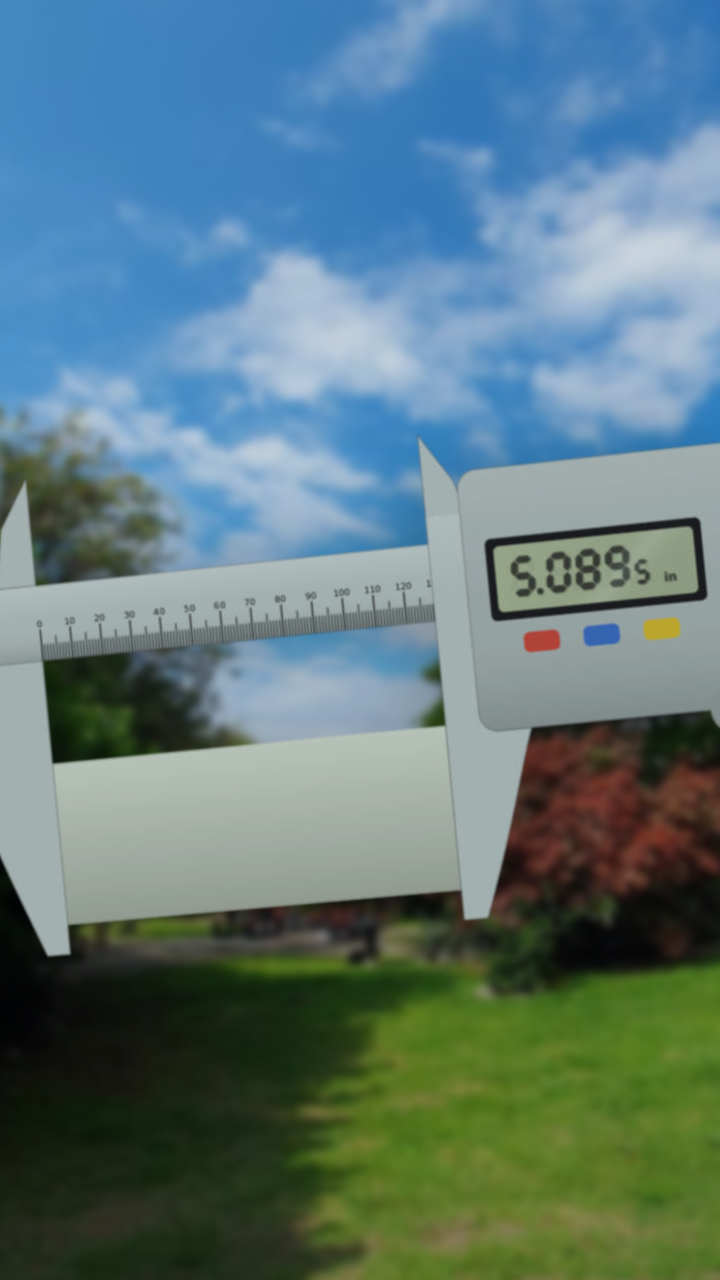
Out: 5.0895
